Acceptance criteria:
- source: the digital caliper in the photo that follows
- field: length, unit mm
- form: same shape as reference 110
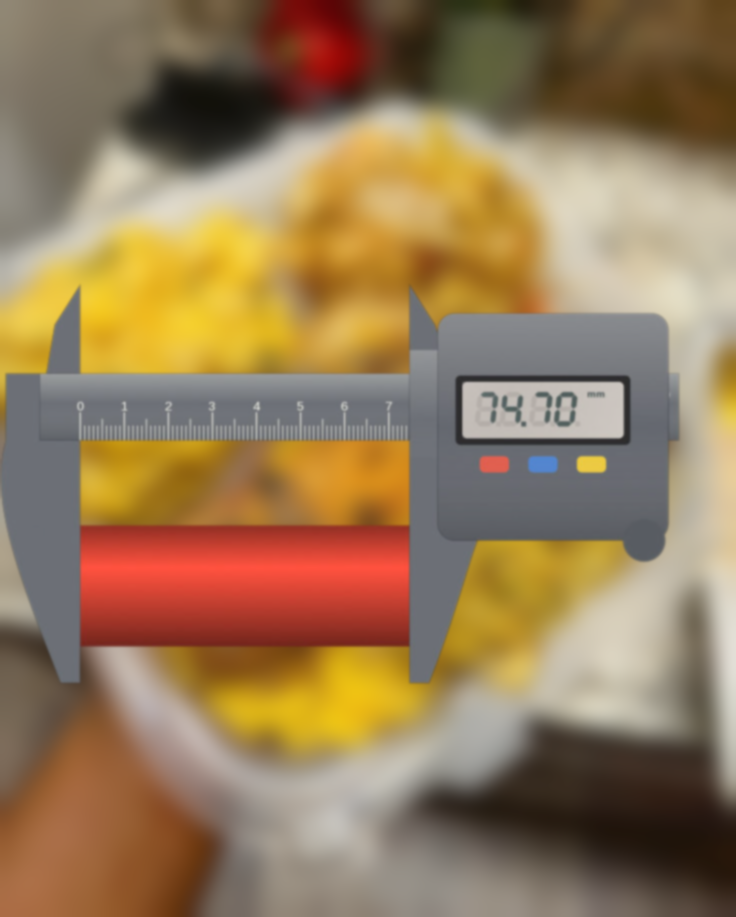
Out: 74.70
